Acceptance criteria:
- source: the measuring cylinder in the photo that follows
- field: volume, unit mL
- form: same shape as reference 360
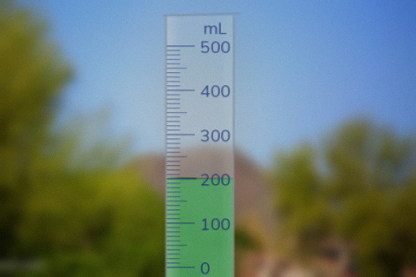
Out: 200
